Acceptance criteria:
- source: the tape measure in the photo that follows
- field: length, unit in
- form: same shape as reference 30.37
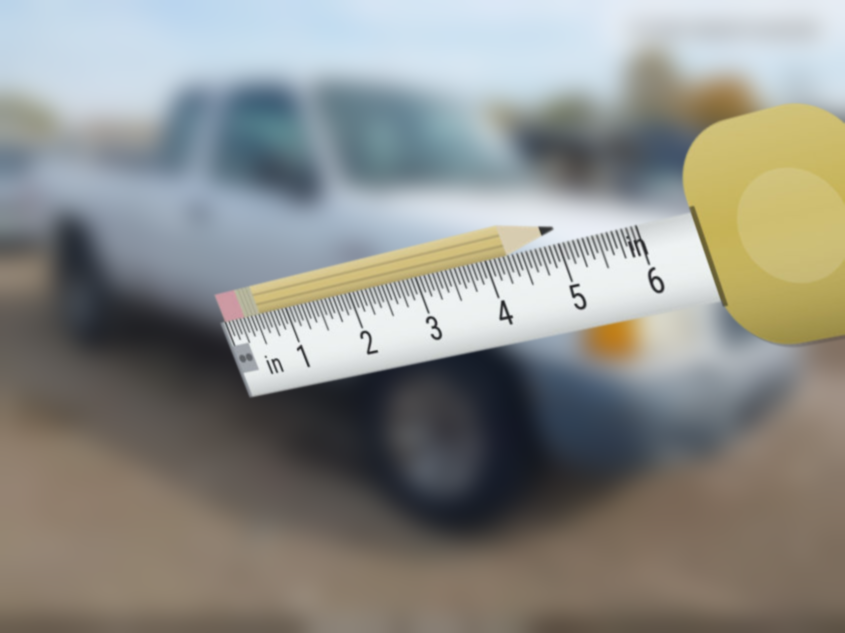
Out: 5
